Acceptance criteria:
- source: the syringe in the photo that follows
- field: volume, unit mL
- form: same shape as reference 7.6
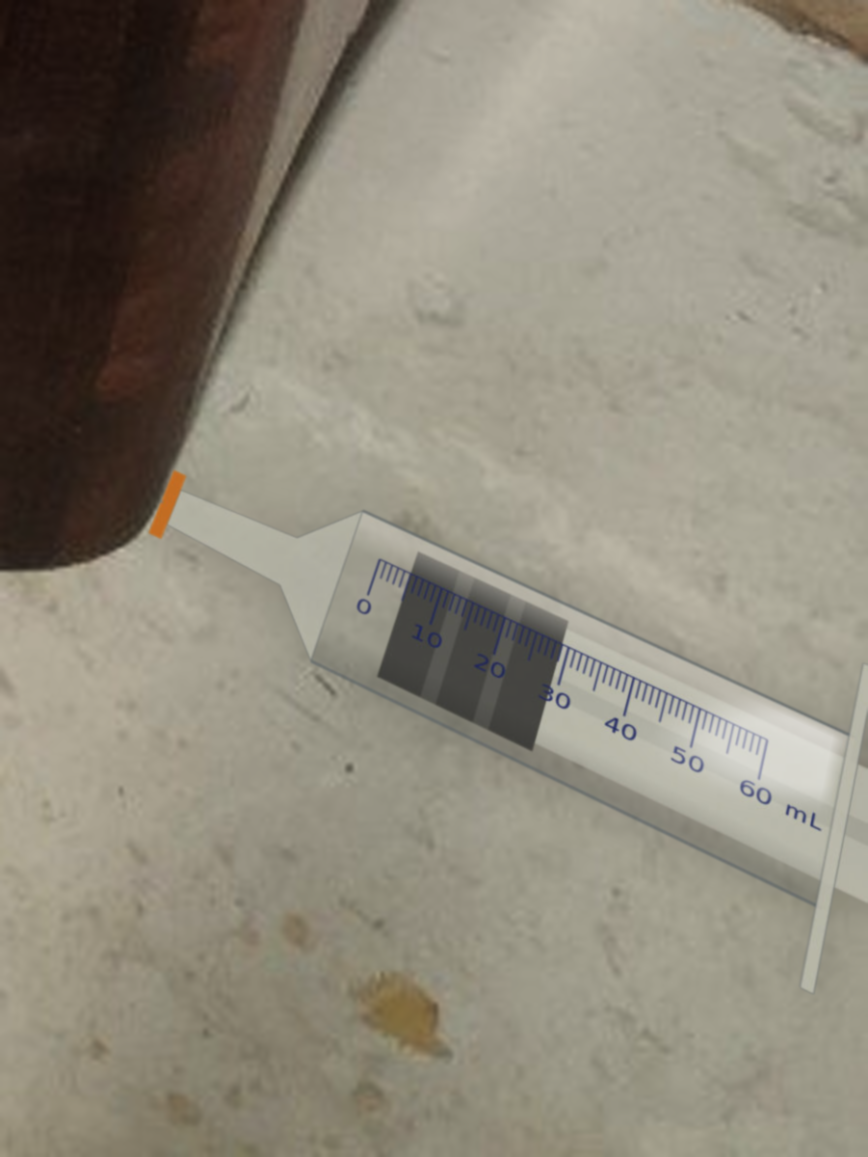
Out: 5
